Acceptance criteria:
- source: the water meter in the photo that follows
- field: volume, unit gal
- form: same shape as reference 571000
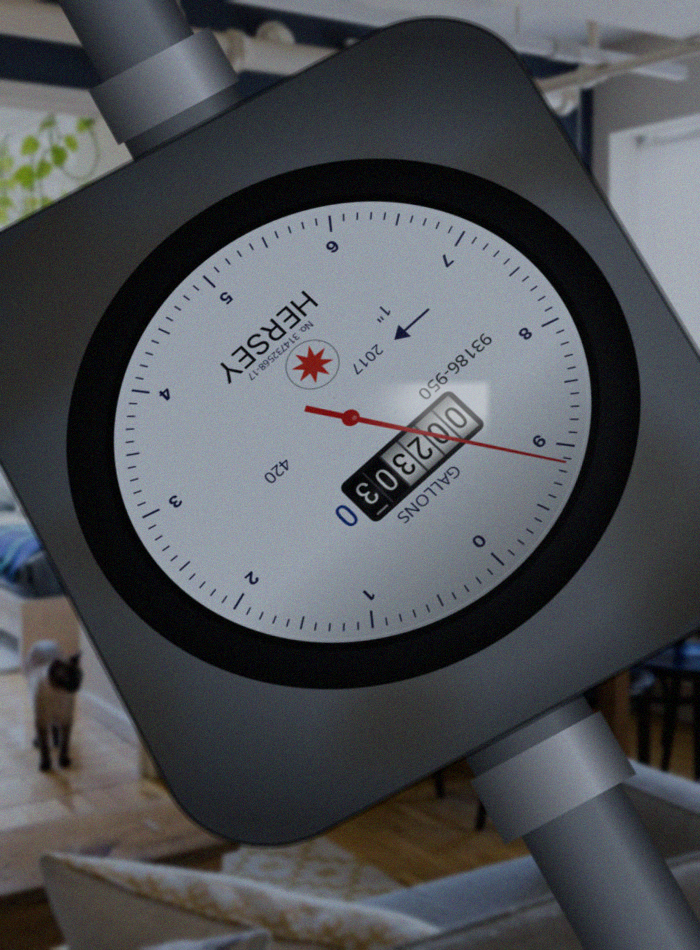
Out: 23029.1
